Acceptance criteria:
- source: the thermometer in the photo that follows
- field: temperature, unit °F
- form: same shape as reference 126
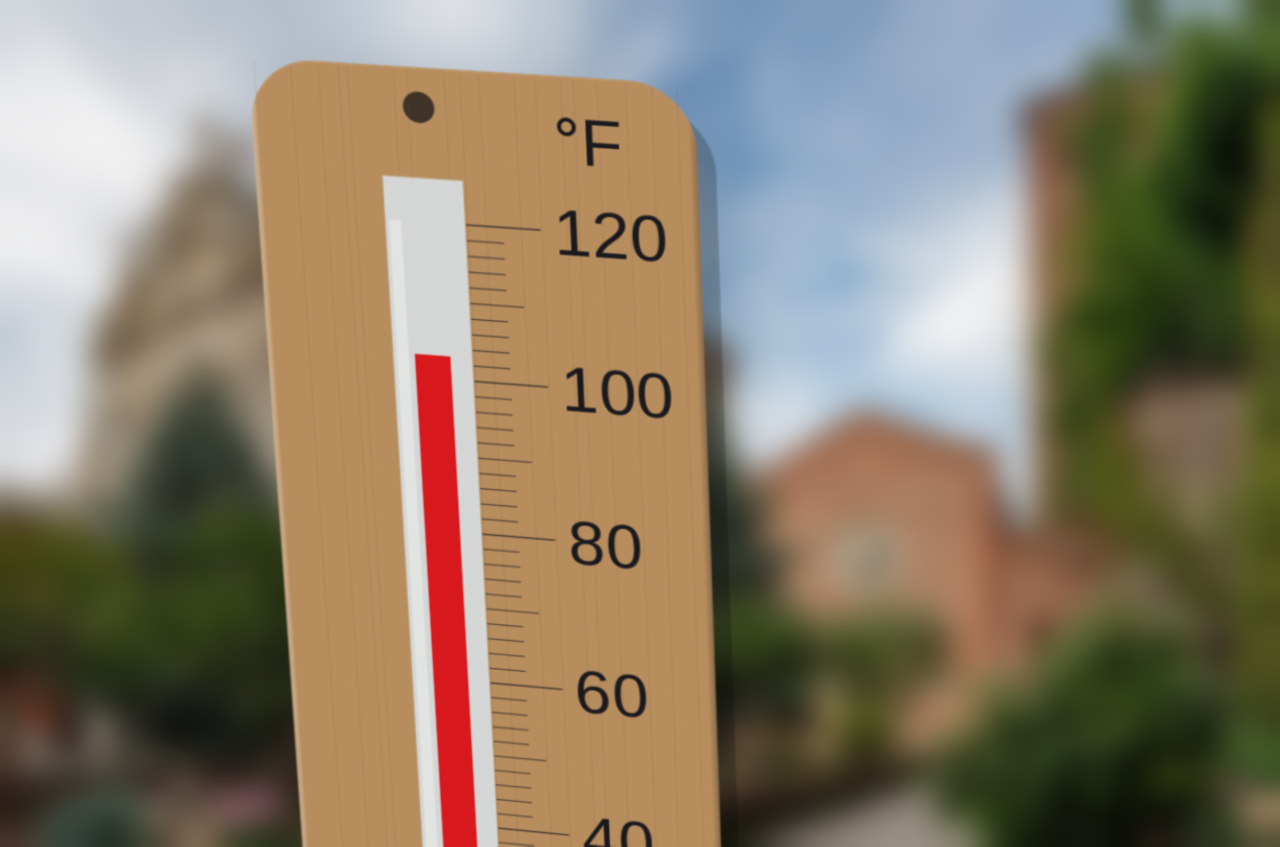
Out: 103
